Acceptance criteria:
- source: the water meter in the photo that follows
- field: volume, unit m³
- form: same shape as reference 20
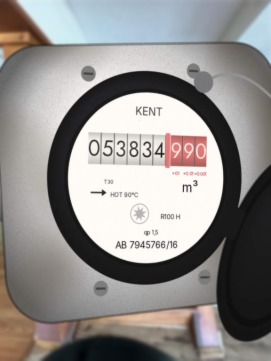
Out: 53834.990
